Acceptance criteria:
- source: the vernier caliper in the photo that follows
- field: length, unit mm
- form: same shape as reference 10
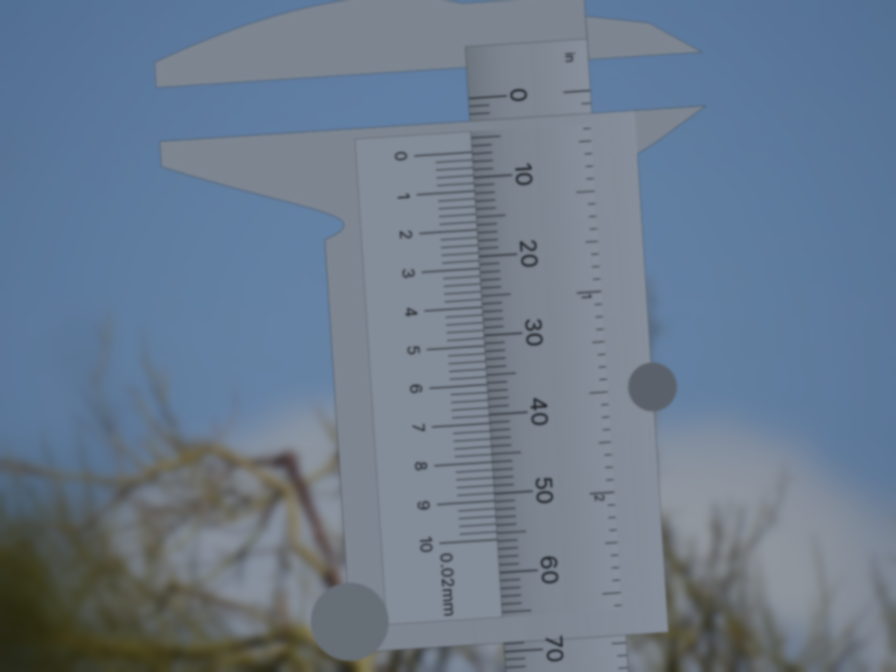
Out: 6.8
